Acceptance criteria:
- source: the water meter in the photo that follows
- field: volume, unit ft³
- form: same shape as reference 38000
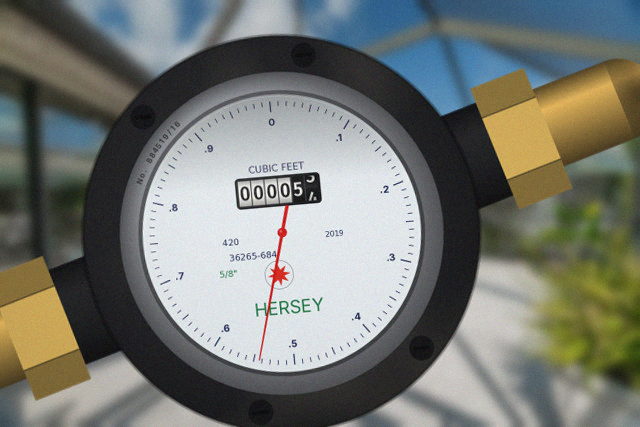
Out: 53.54
